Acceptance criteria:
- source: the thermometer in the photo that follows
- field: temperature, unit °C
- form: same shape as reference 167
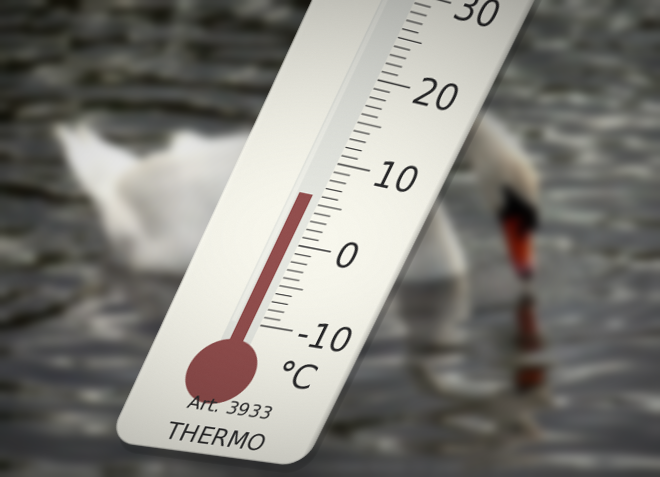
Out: 6
